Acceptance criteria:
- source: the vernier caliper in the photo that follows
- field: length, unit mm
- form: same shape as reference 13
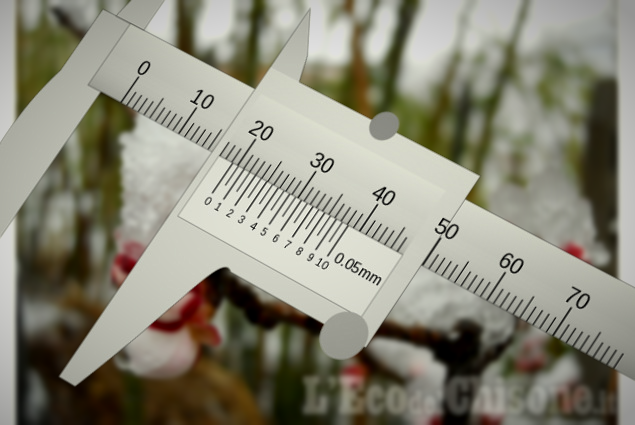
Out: 19.2
